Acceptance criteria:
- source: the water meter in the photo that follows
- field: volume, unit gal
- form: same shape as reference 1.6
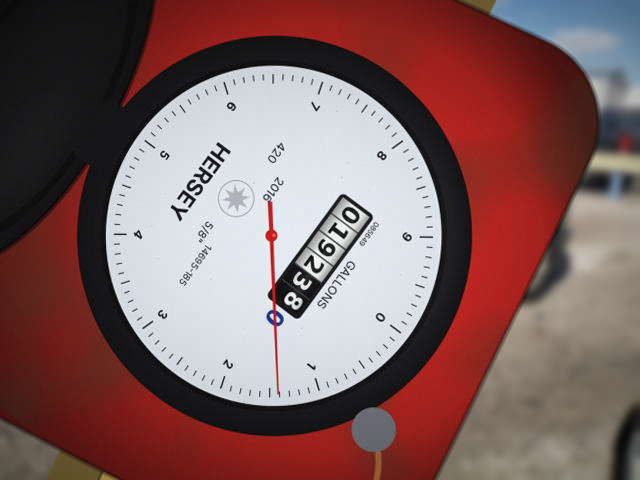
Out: 192381.4
